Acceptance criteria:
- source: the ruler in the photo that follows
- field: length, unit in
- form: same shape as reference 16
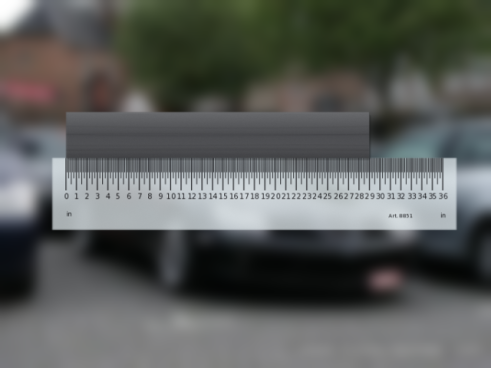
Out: 29
